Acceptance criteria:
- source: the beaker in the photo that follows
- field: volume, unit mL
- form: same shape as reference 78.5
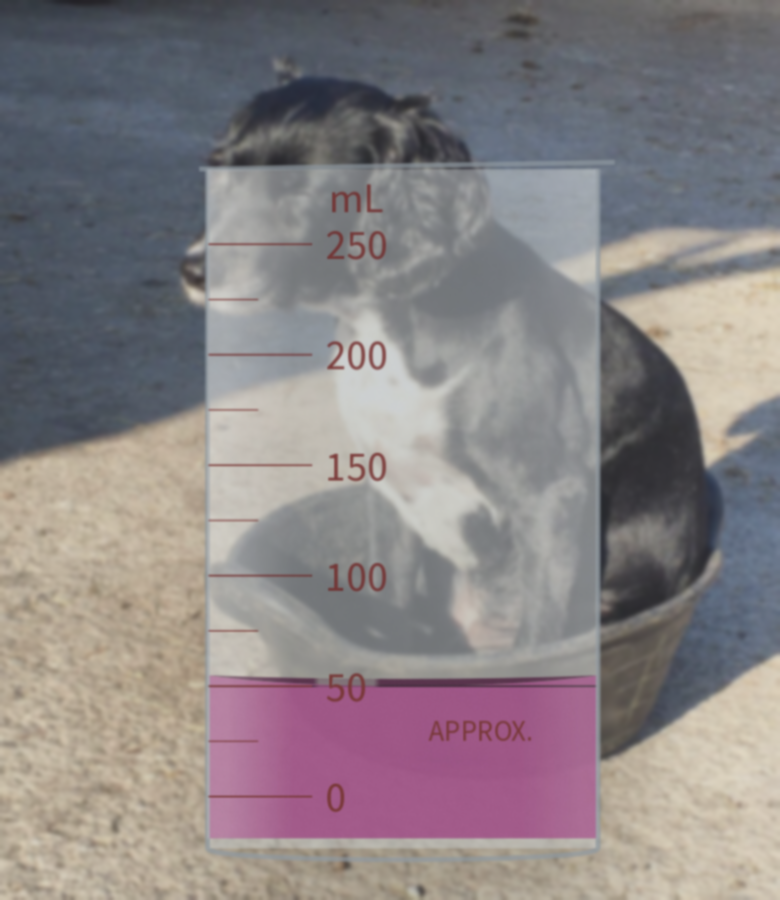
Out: 50
